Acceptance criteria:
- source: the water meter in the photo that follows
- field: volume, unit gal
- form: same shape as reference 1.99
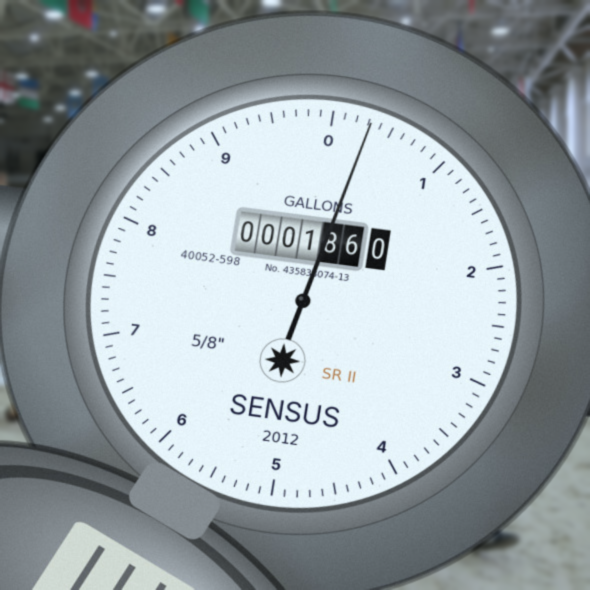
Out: 1860.3
